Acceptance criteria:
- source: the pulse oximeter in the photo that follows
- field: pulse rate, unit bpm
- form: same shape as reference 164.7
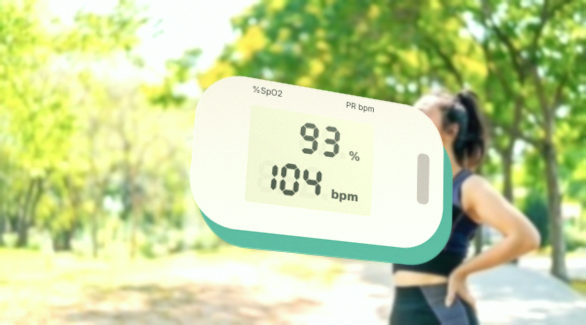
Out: 104
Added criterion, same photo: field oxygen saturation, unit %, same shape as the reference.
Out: 93
